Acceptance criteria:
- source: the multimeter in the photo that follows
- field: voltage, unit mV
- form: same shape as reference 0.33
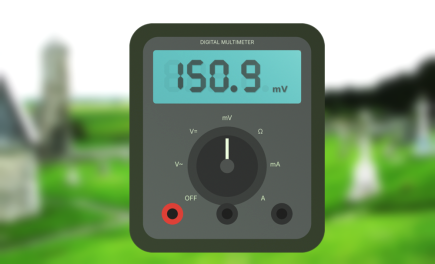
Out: 150.9
